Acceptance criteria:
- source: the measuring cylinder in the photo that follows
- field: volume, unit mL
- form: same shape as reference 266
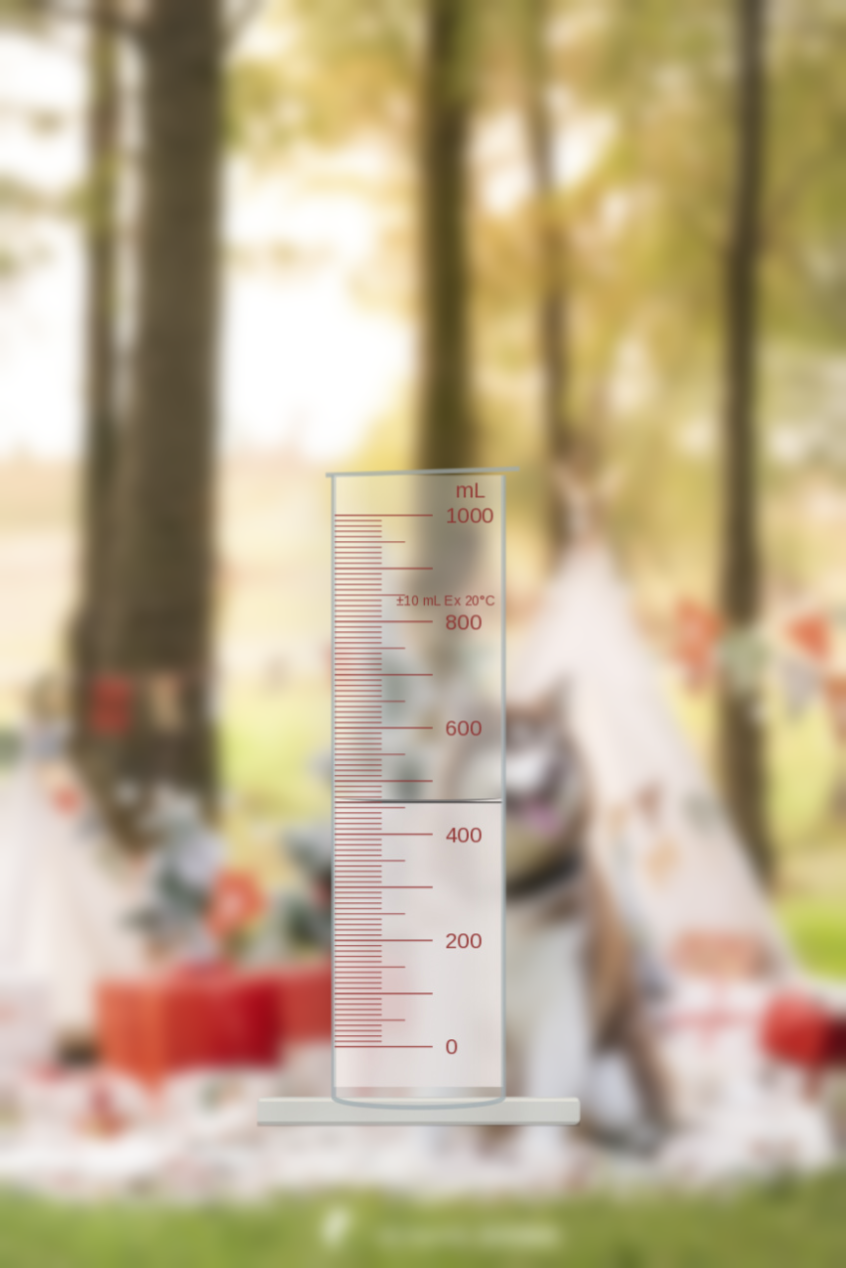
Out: 460
